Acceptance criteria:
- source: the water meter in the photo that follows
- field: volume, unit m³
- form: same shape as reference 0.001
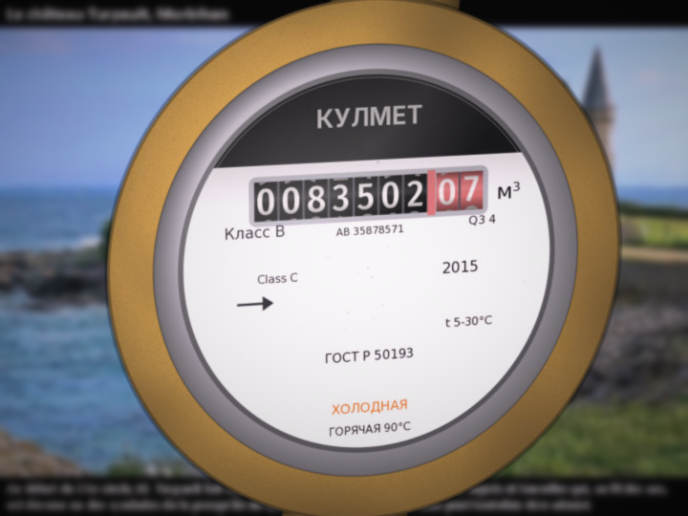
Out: 83502.07
